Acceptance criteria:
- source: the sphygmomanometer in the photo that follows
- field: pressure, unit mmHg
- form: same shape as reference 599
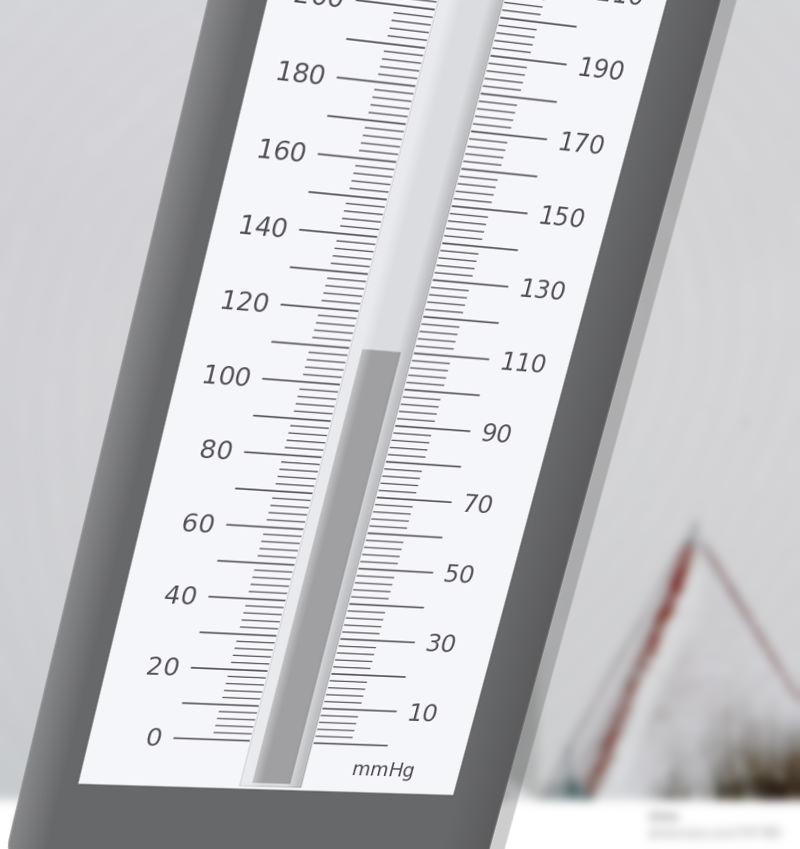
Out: 110
